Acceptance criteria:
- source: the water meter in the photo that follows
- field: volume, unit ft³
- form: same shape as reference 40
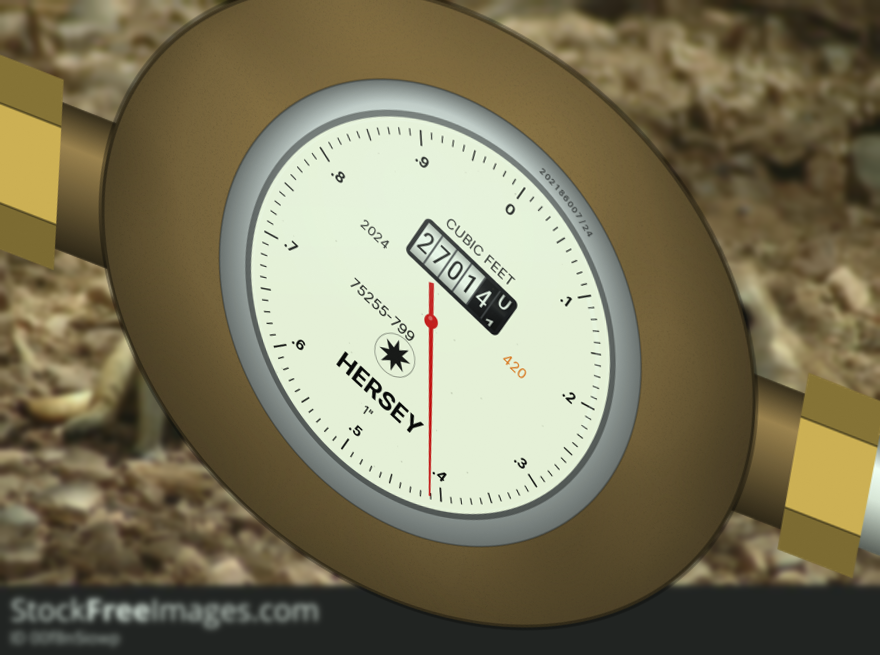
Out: 270140.41
